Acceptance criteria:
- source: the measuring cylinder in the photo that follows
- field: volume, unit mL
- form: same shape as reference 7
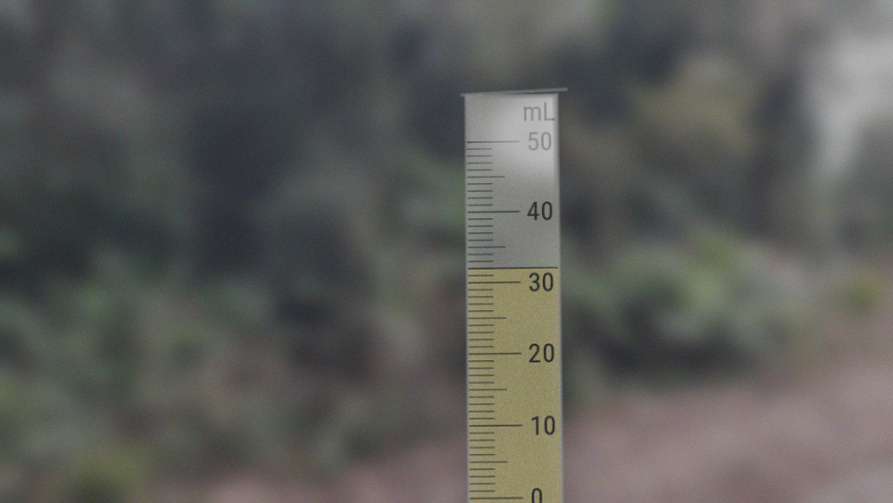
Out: 32
